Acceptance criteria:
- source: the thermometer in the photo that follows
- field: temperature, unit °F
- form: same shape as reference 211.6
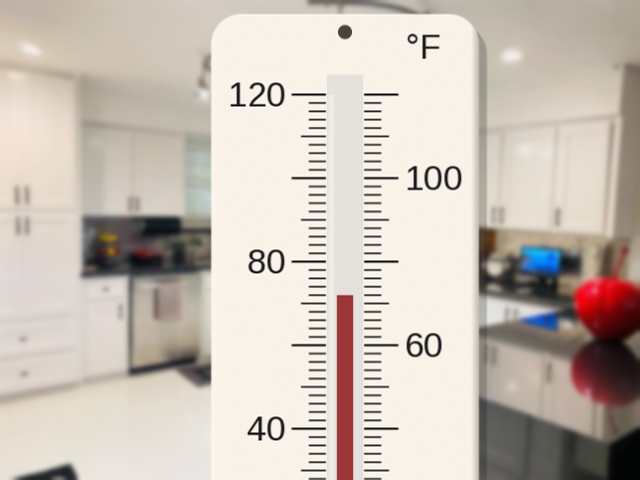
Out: 72
